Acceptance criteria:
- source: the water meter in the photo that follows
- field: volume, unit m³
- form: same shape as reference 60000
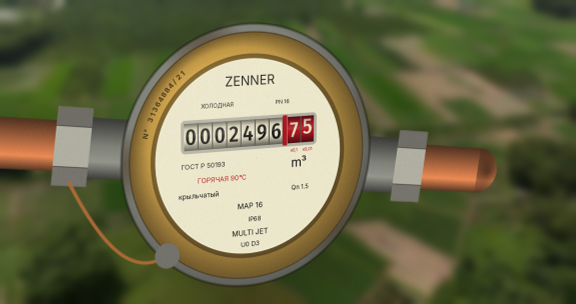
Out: 2496.75
